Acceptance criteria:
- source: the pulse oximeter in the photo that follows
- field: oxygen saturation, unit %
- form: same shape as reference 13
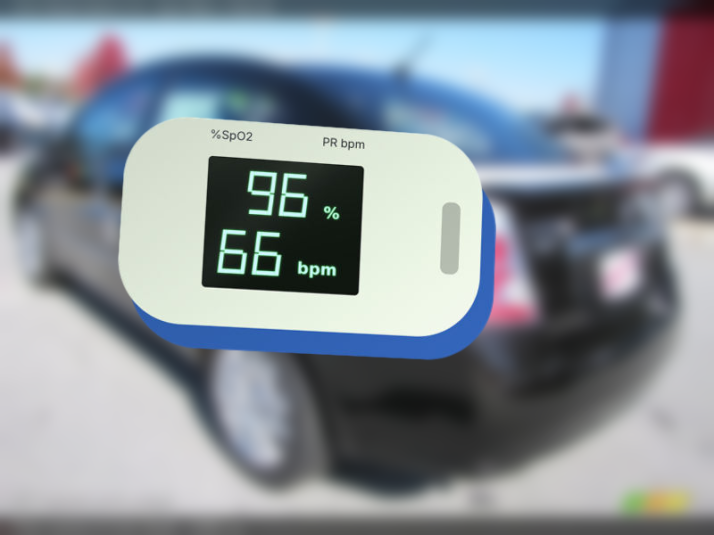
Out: 96
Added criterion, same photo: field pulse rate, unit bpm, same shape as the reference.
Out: 66
